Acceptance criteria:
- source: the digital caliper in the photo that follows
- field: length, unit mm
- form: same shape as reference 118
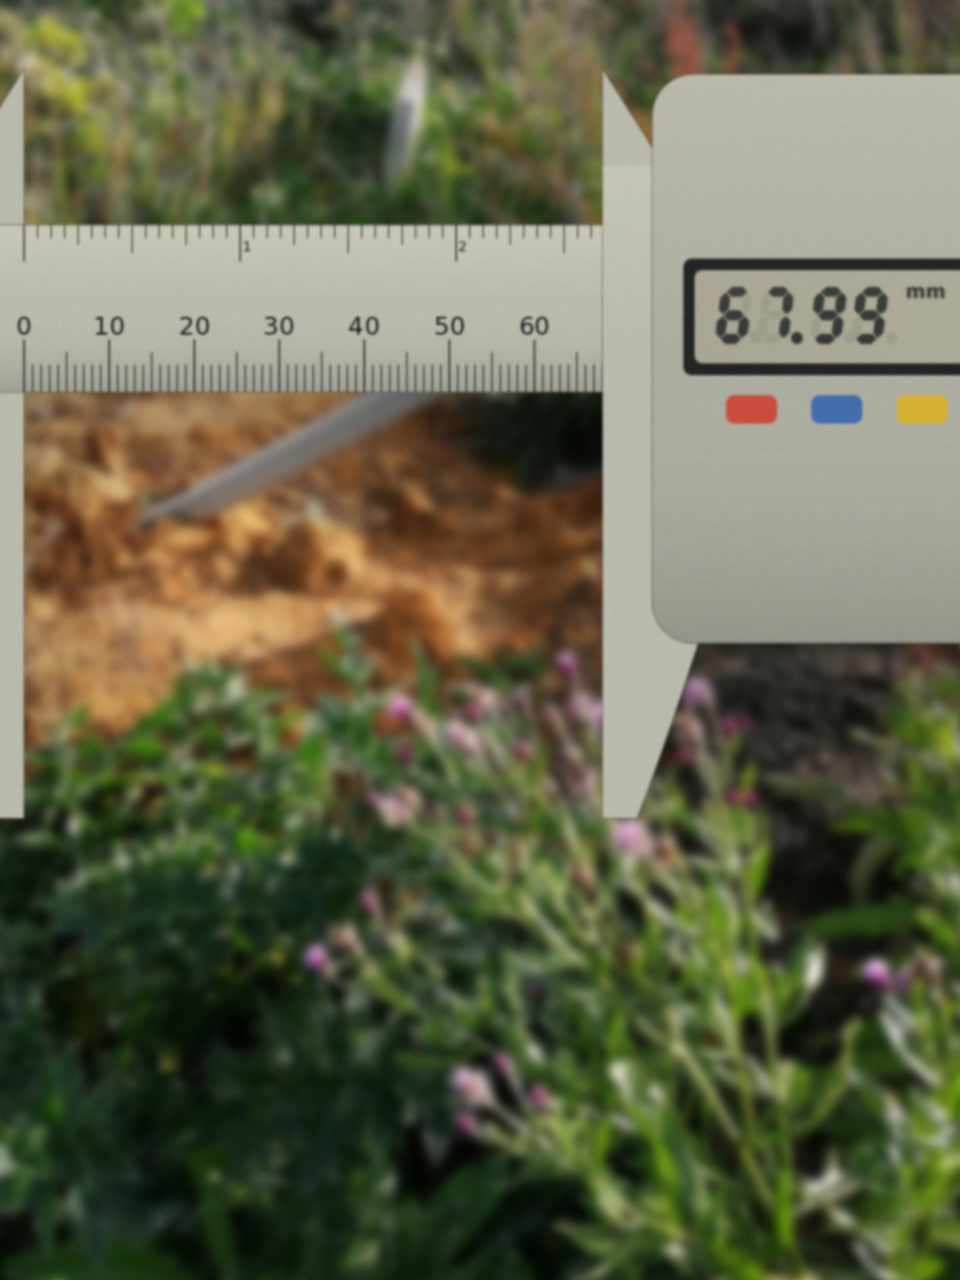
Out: 67.99
